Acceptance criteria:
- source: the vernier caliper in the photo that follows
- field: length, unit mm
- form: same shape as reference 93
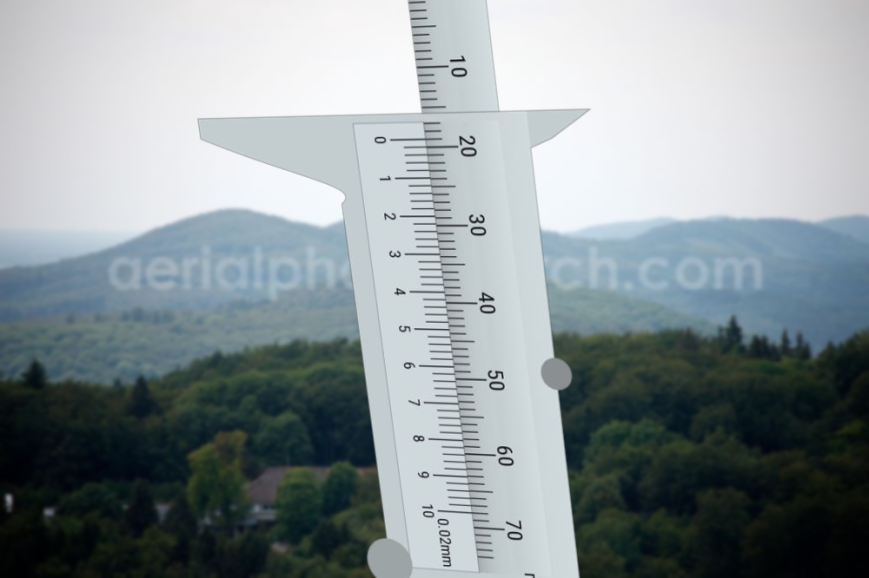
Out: 19.0
